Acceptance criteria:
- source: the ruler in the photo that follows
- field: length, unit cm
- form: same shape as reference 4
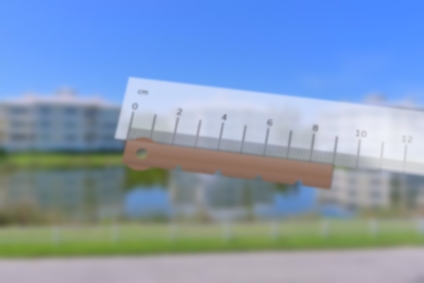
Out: 9
